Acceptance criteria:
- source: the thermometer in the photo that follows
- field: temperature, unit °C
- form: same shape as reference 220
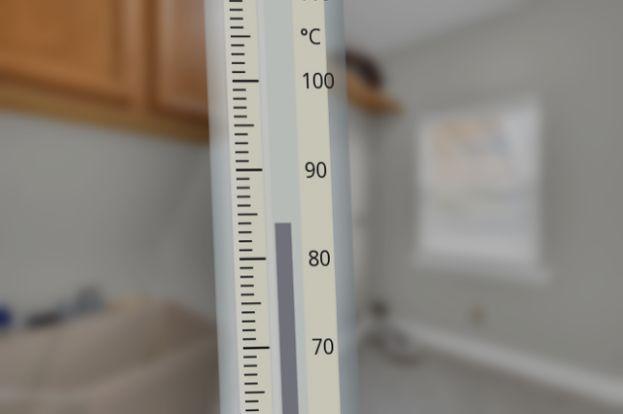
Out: 84
